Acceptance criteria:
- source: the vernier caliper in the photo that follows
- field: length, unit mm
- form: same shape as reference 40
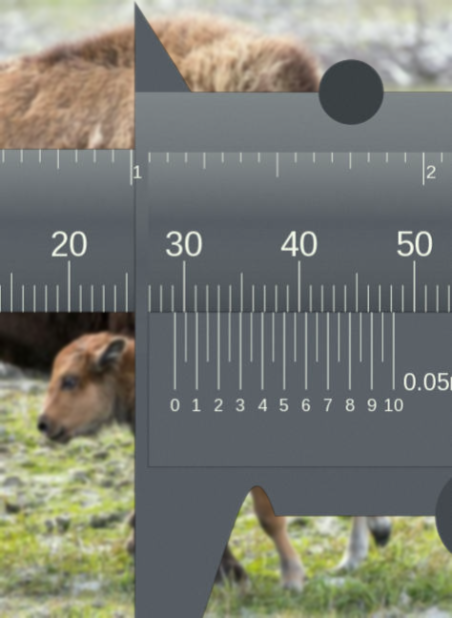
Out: 29.2
